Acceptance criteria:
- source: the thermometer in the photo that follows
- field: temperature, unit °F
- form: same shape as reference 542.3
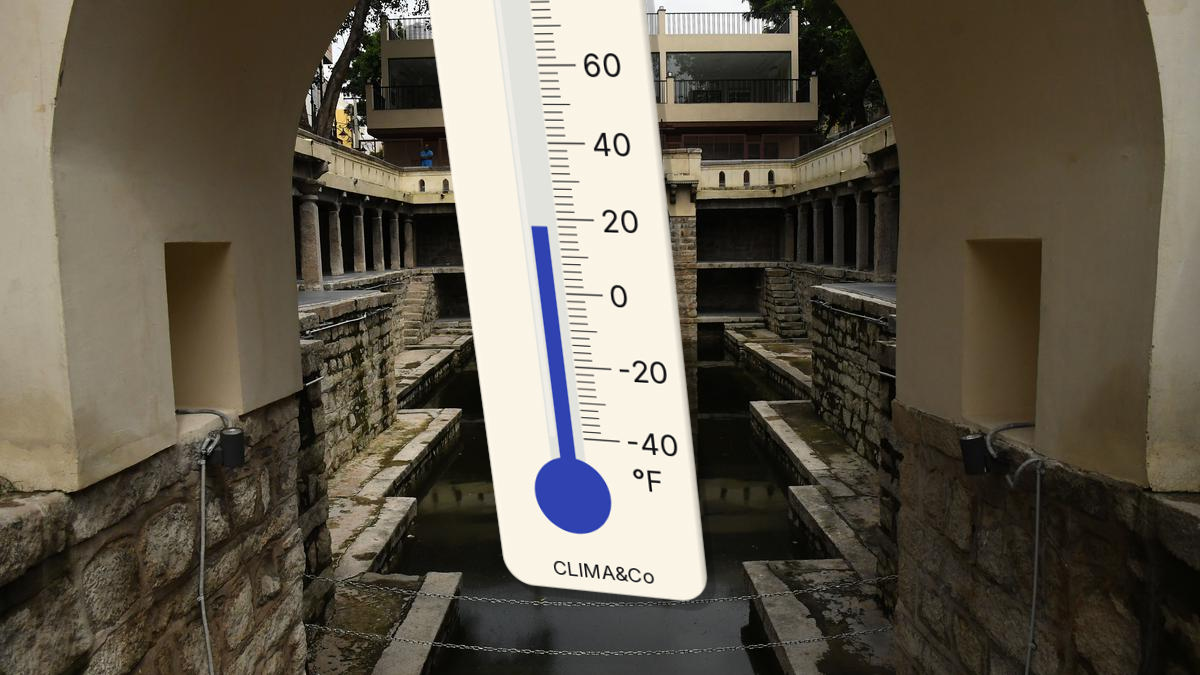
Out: 18
